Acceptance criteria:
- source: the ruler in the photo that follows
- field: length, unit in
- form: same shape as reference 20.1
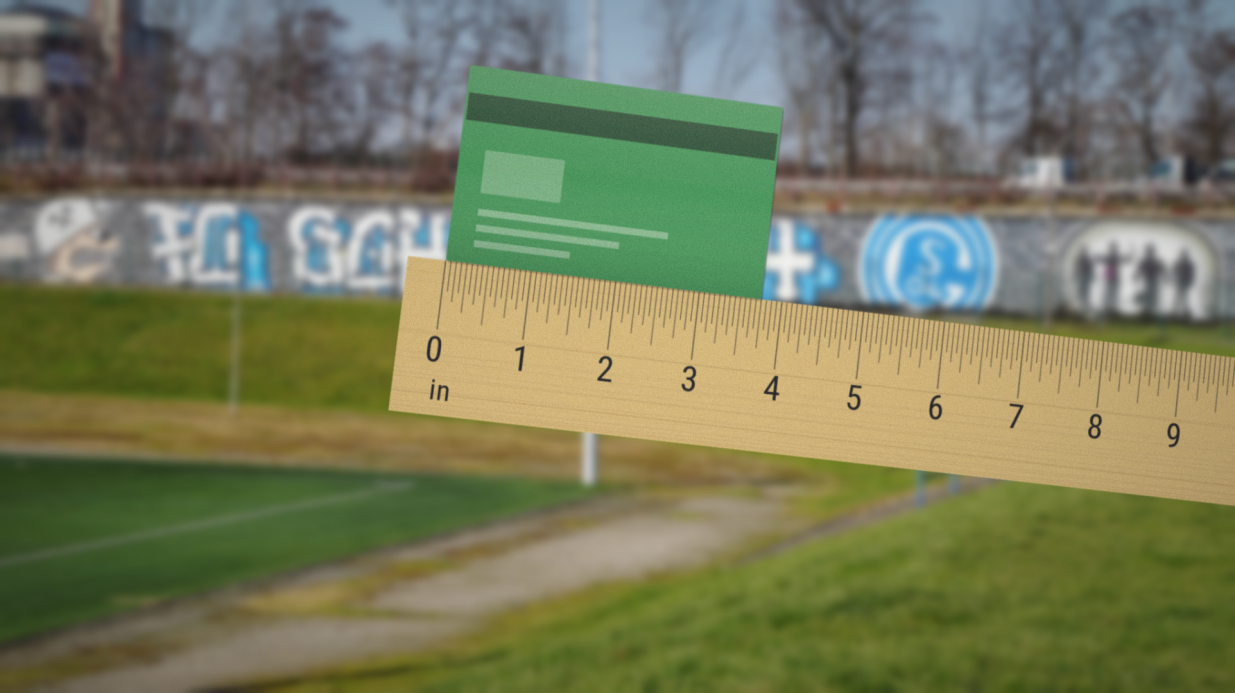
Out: 3.75
